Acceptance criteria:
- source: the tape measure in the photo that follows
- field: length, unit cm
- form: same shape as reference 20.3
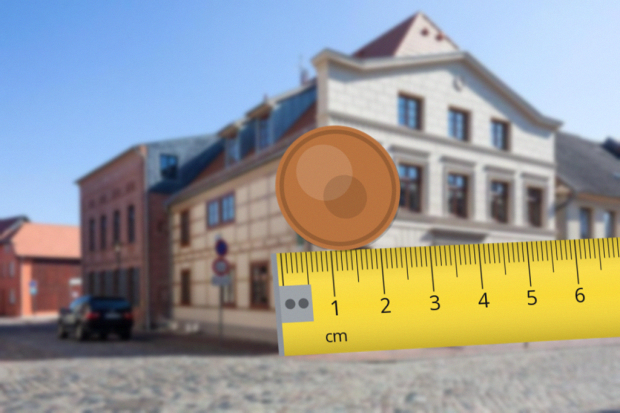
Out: 2.5
